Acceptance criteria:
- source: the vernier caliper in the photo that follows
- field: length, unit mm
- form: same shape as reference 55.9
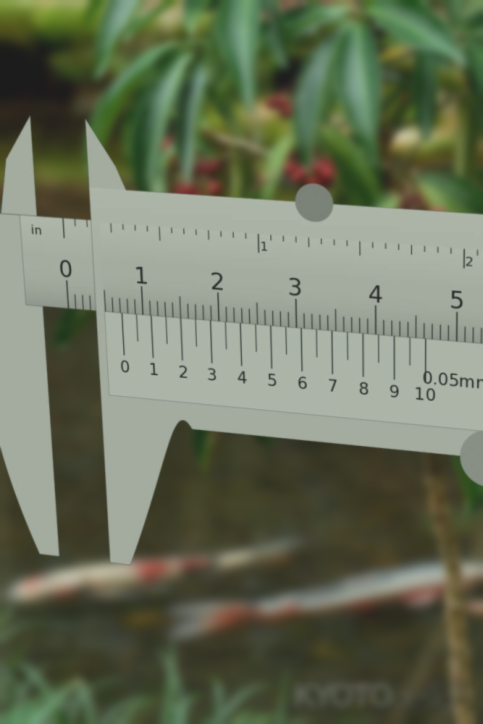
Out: 7.2
